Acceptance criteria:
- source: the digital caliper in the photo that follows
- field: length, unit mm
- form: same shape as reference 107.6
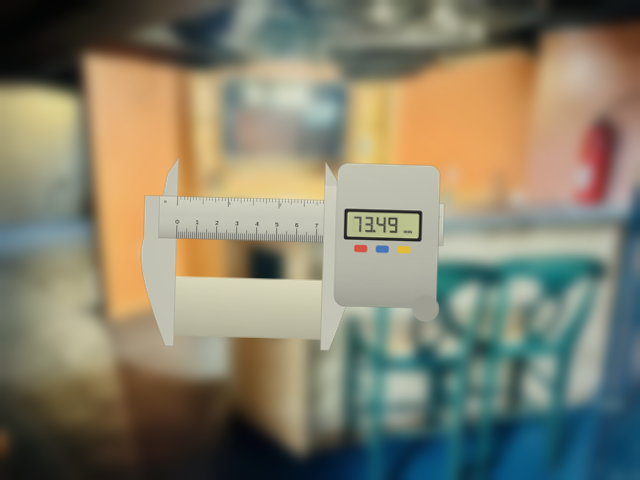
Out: 73.49
